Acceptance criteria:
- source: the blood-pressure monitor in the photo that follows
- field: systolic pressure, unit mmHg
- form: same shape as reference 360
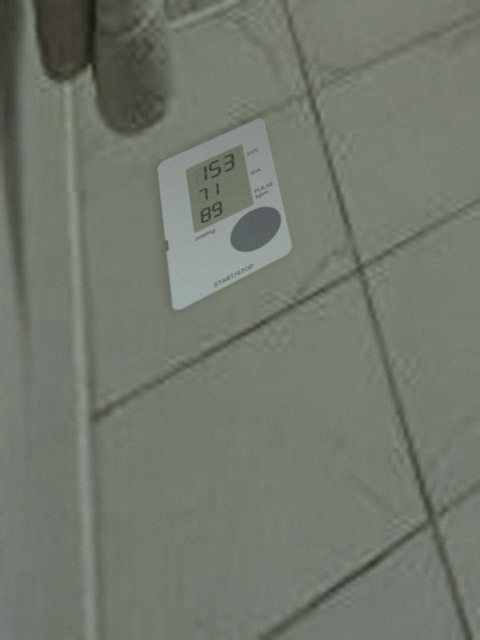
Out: 153
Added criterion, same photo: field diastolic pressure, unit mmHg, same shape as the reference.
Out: 71
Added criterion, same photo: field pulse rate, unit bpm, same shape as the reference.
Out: 89
